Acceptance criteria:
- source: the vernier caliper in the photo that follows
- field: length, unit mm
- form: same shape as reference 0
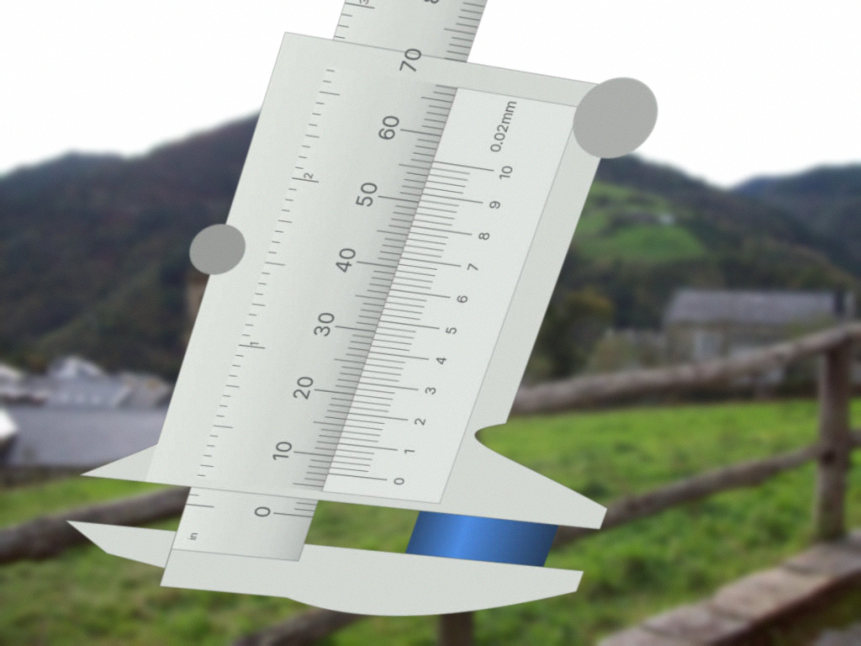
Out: 7.2
